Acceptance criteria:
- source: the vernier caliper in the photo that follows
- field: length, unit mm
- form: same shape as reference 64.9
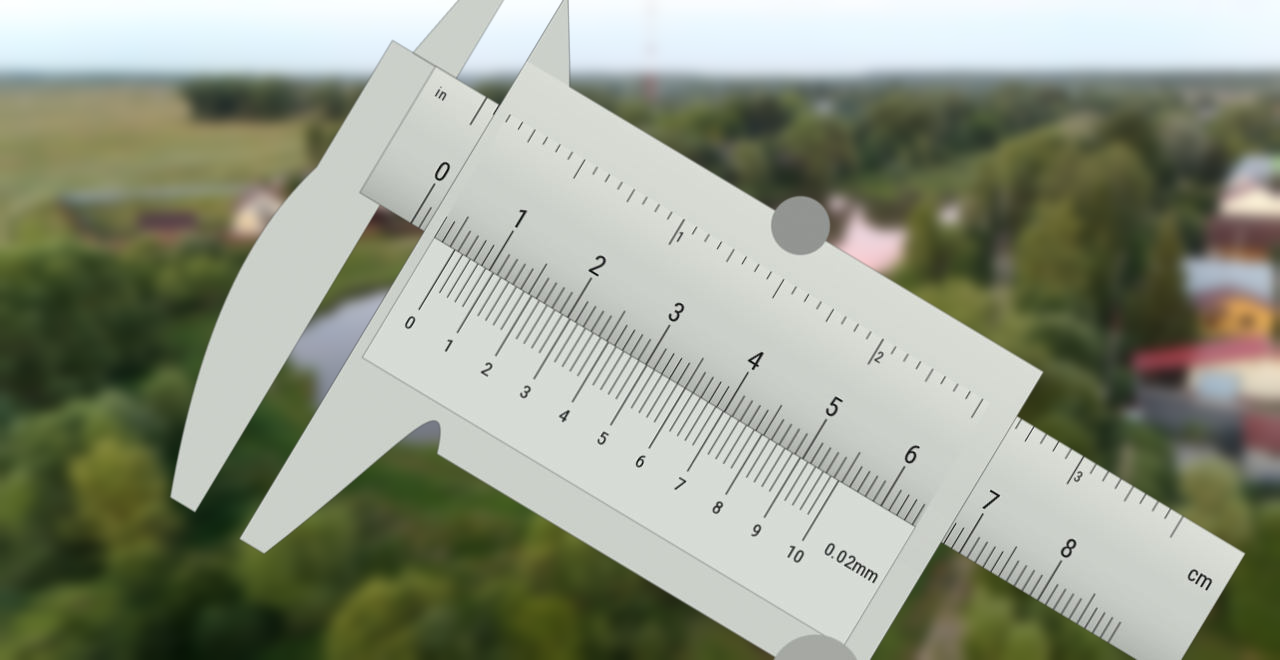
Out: 5.6
